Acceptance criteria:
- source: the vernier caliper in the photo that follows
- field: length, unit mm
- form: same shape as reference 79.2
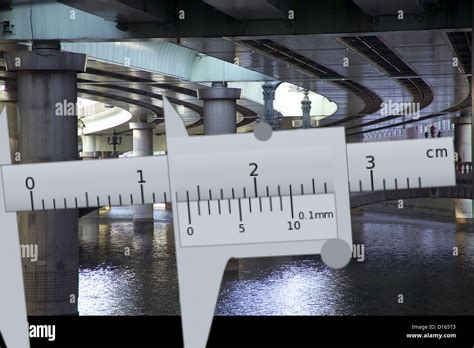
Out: 14.0
